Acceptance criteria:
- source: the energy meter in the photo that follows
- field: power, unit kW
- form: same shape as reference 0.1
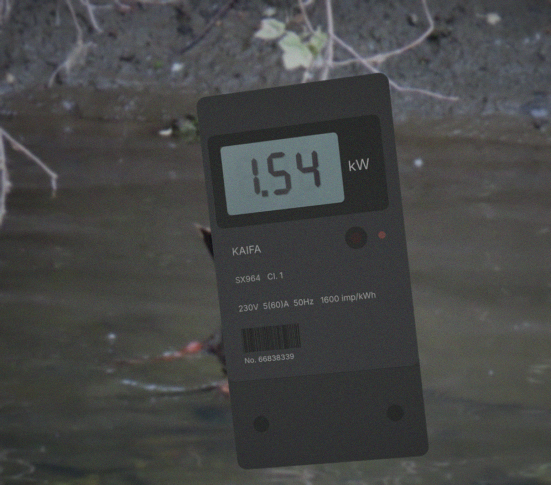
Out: 1.54
